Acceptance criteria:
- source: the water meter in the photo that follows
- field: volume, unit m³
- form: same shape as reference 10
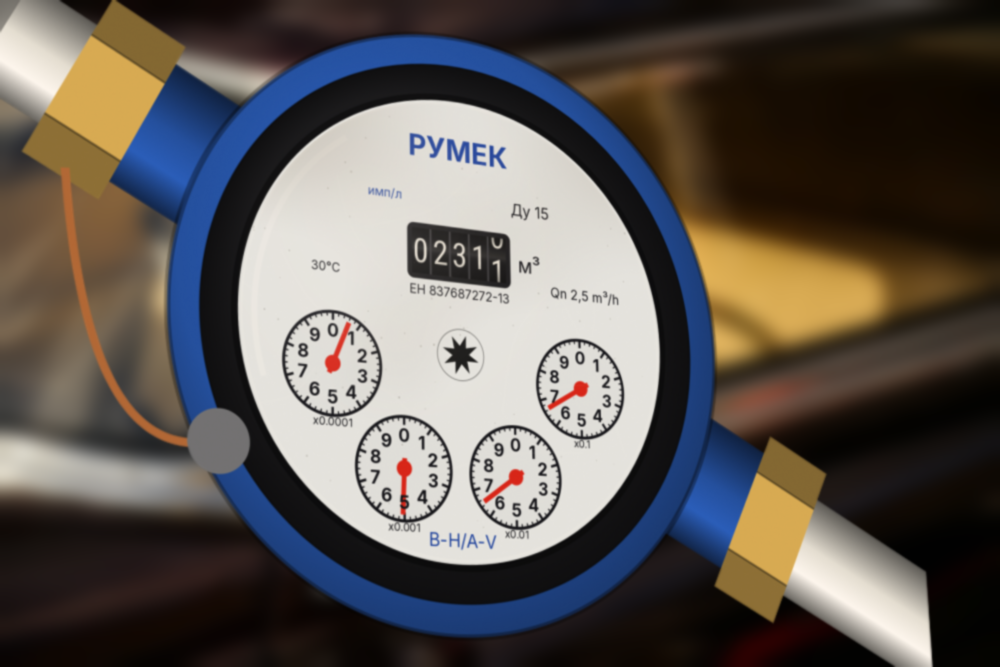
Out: 2310.6650
